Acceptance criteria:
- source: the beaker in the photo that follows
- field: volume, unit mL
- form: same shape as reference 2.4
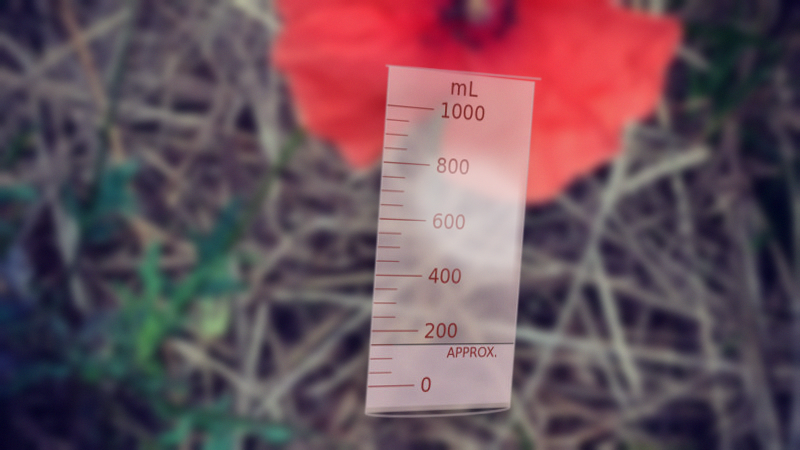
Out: 150
